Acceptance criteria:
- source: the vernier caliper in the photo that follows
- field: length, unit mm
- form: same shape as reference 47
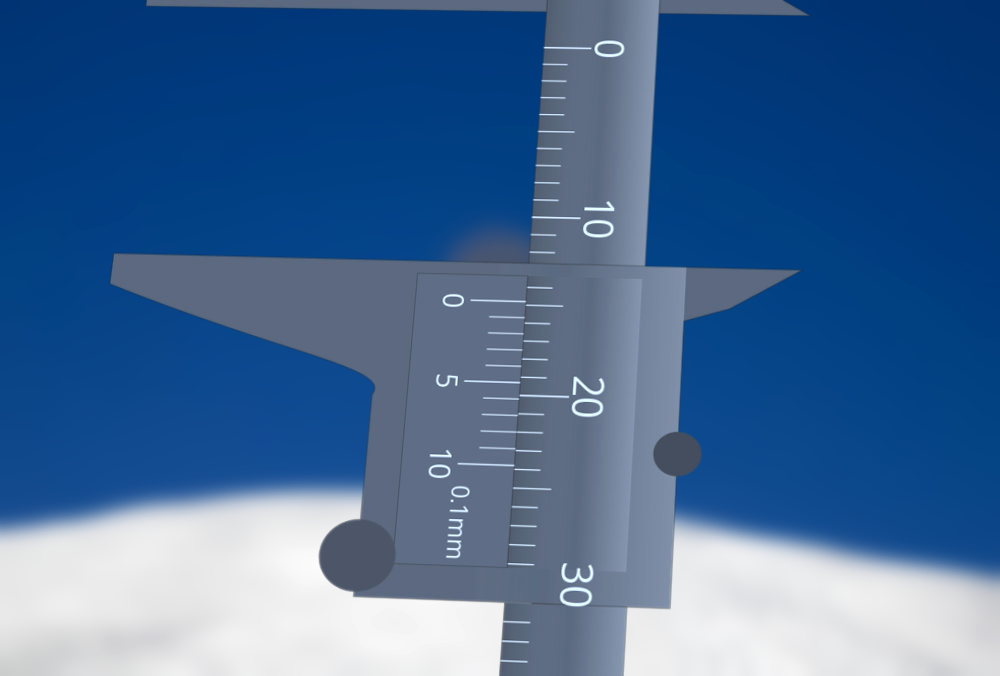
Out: 14.8
